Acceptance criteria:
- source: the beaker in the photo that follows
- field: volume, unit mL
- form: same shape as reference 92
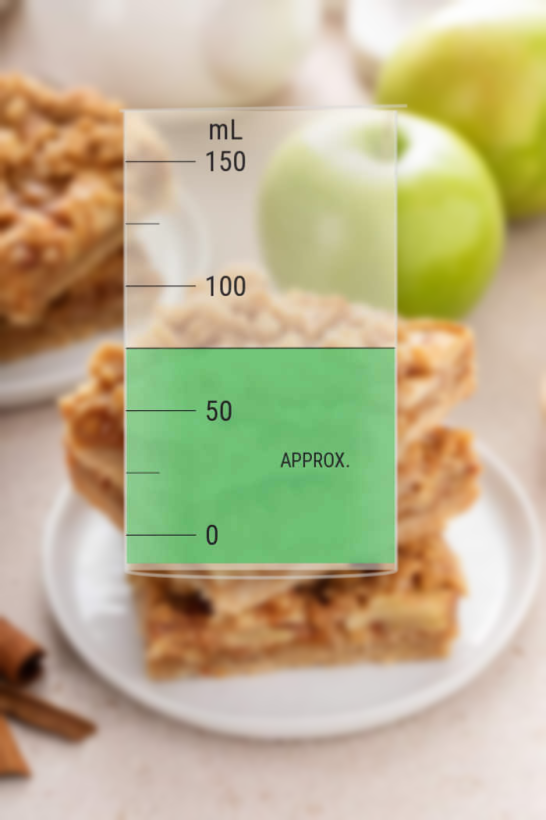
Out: 75
